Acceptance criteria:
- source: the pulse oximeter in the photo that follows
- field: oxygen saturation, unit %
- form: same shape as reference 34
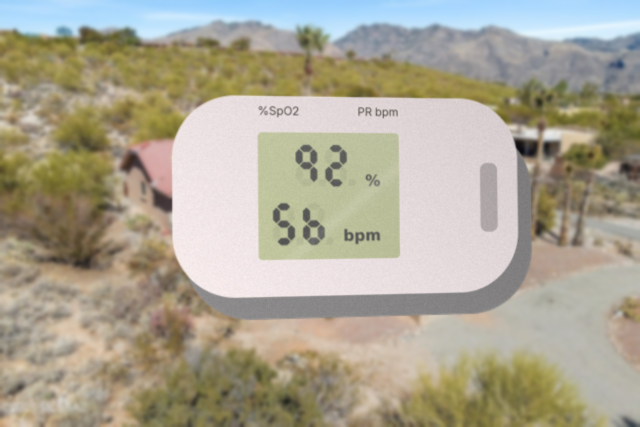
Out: 92
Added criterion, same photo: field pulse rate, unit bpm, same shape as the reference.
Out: 56
